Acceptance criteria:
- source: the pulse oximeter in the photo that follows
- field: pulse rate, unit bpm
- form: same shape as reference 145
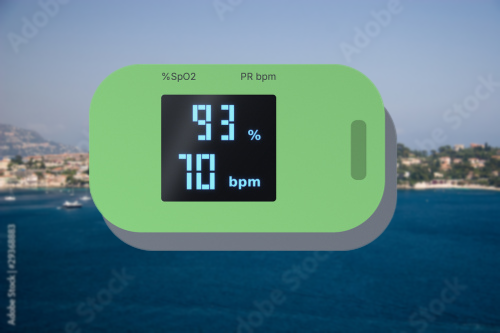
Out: 70
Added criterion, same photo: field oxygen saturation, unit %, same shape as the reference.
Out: 93
